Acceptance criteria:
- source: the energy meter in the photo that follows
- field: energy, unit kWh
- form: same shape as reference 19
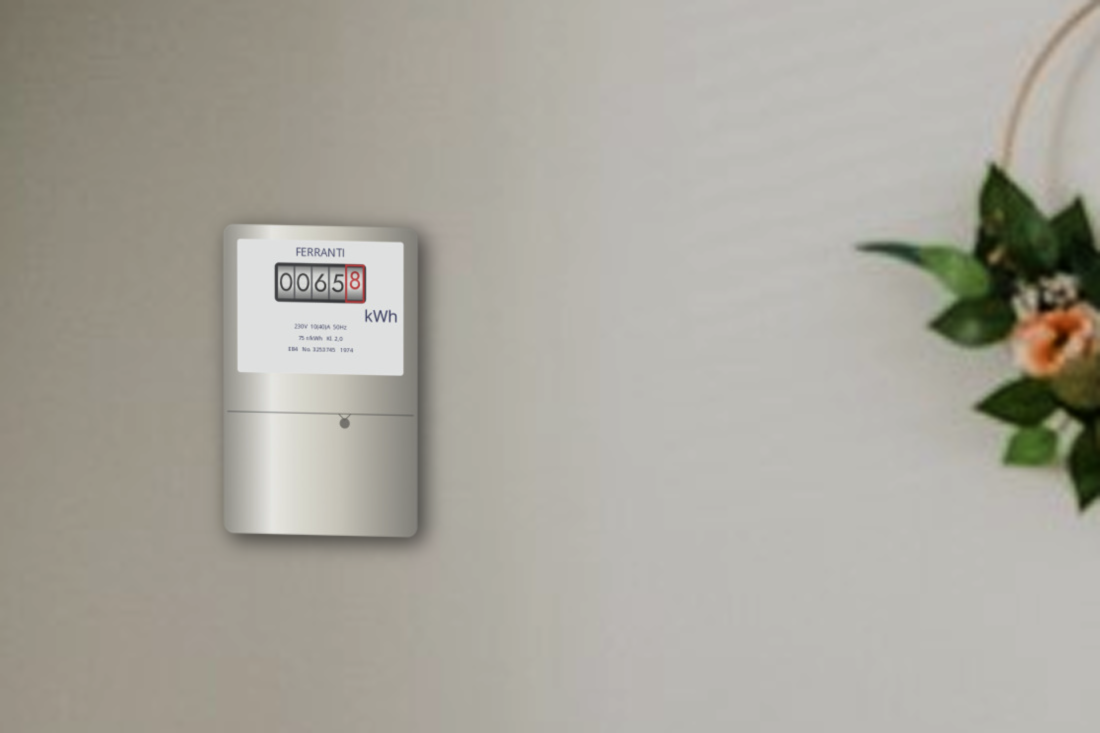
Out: 65.8
